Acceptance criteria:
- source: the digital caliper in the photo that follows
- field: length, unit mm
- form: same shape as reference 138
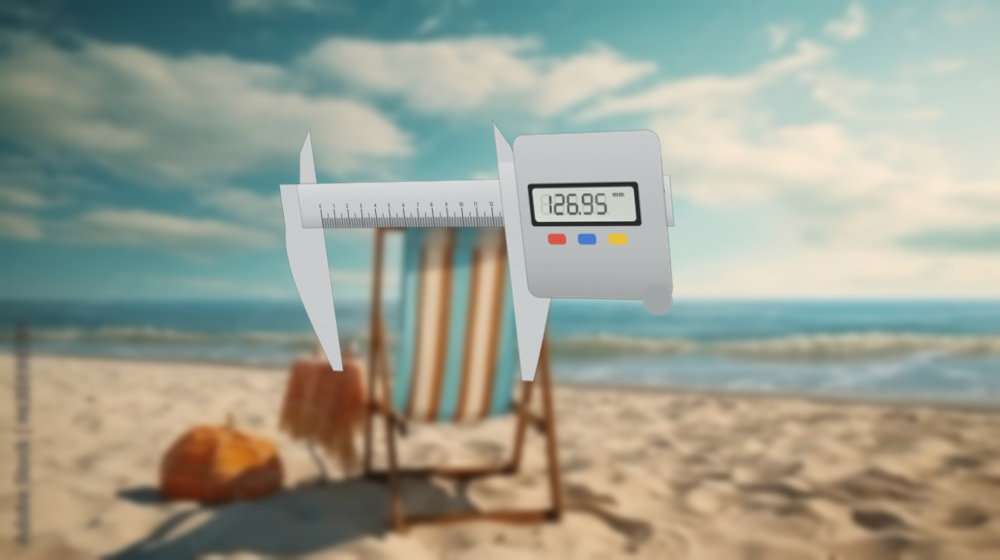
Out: 126.95
